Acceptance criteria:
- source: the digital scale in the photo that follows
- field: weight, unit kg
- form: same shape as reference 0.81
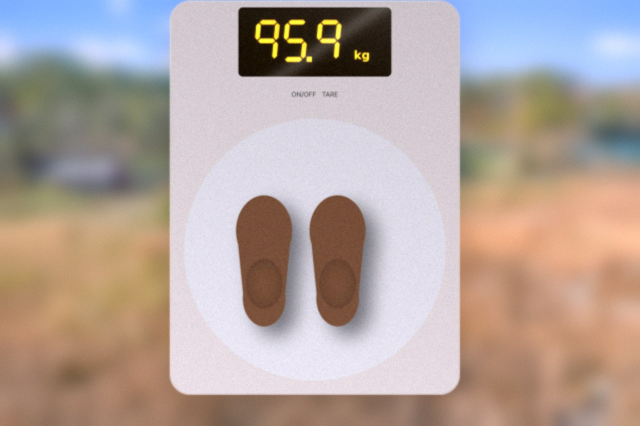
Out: 95.9
